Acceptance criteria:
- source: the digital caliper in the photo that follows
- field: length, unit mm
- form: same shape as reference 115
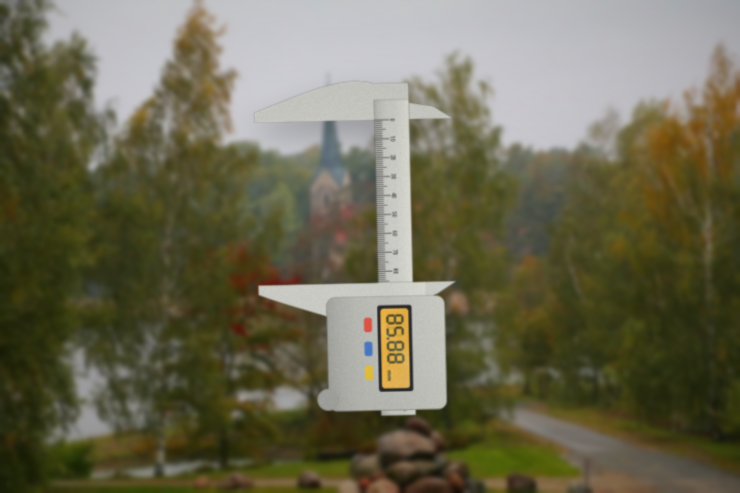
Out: 85.88
